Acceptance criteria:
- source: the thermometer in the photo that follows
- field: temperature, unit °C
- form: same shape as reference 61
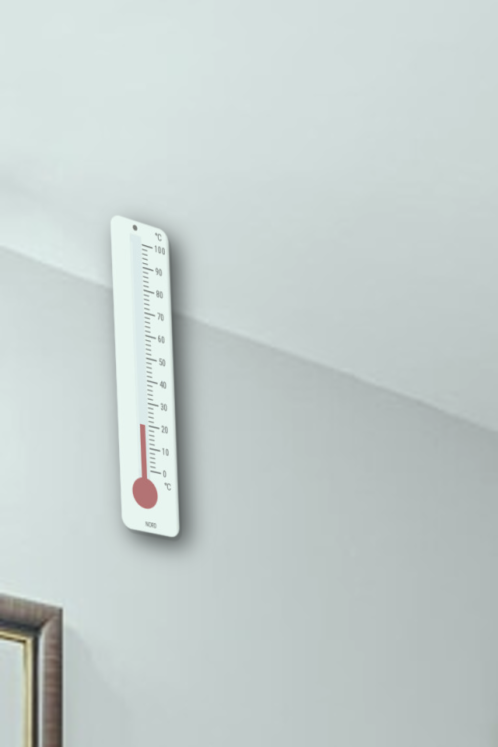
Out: 20
